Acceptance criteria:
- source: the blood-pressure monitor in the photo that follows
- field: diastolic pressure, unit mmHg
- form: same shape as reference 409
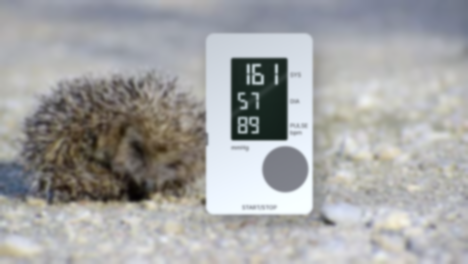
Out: 57
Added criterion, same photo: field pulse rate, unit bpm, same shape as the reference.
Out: 89
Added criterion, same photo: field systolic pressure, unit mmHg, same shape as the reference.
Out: 161
